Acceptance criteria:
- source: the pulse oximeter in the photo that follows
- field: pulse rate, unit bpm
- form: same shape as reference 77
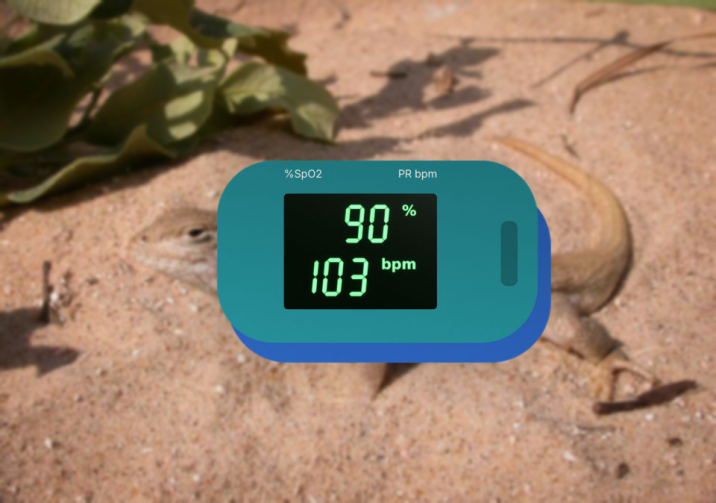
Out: 103
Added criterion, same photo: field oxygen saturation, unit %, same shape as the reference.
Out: 90
